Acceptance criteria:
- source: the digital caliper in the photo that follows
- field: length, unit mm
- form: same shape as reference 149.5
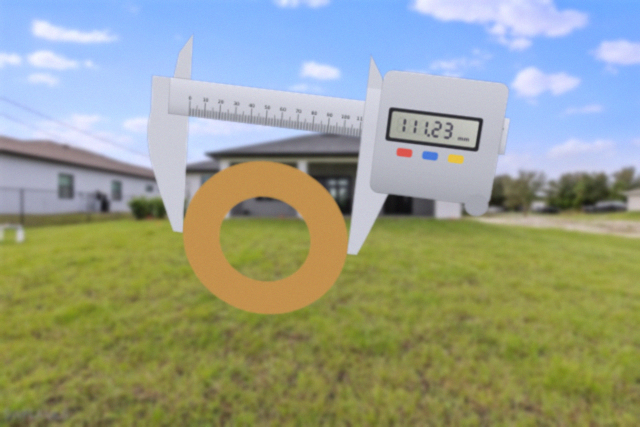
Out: 111.23
